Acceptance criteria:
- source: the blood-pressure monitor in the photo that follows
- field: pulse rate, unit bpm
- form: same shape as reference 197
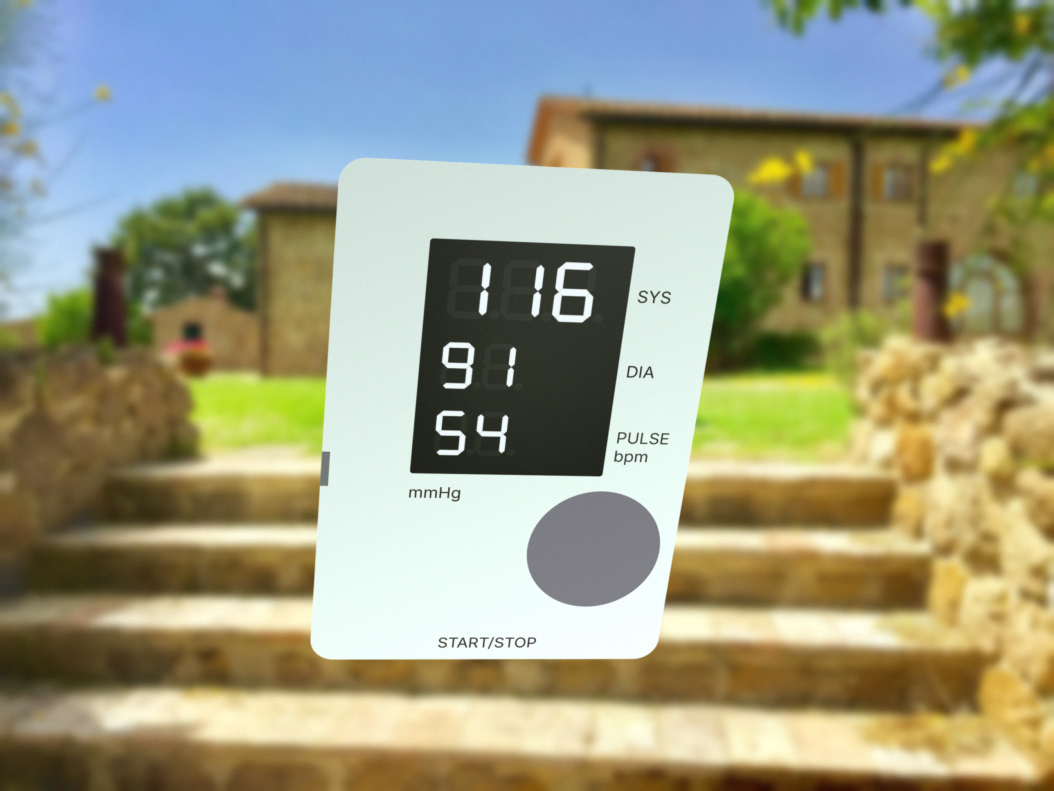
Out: 54
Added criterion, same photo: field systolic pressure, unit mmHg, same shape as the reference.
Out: 116
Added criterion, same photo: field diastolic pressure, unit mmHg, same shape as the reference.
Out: 91
